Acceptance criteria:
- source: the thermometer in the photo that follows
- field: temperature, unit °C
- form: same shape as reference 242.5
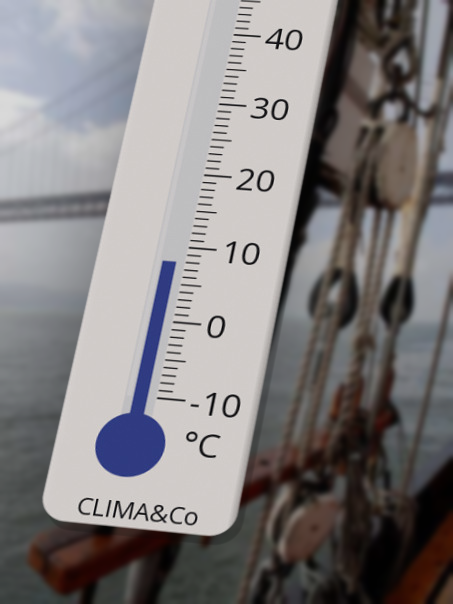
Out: 8
